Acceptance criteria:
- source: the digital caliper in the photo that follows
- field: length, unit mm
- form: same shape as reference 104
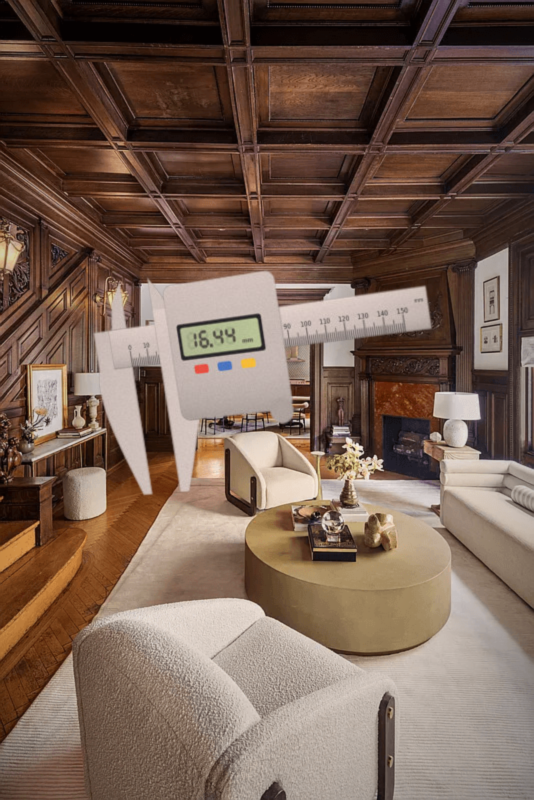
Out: 16.44
